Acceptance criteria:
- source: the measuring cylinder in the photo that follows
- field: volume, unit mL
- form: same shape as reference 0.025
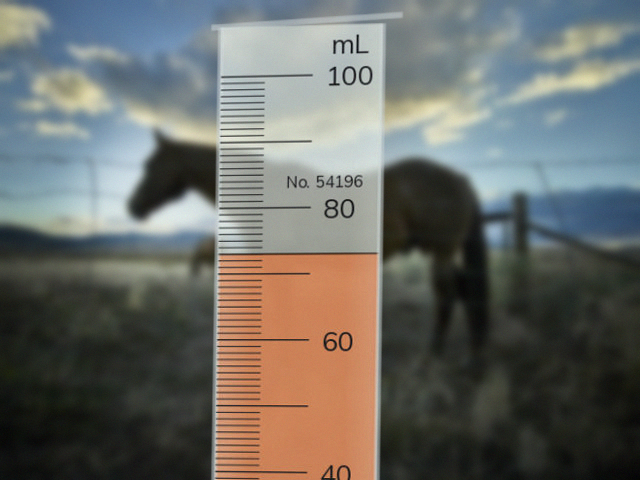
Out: 73
